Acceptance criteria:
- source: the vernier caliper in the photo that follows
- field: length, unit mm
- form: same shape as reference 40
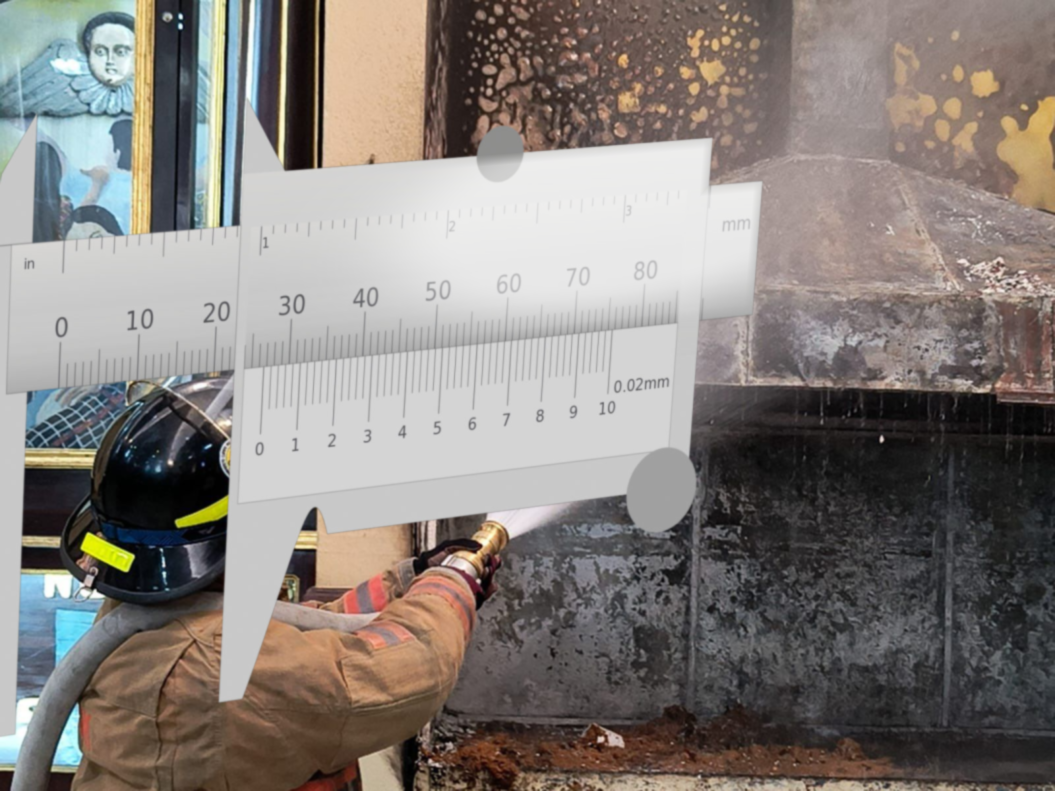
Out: 26.6
